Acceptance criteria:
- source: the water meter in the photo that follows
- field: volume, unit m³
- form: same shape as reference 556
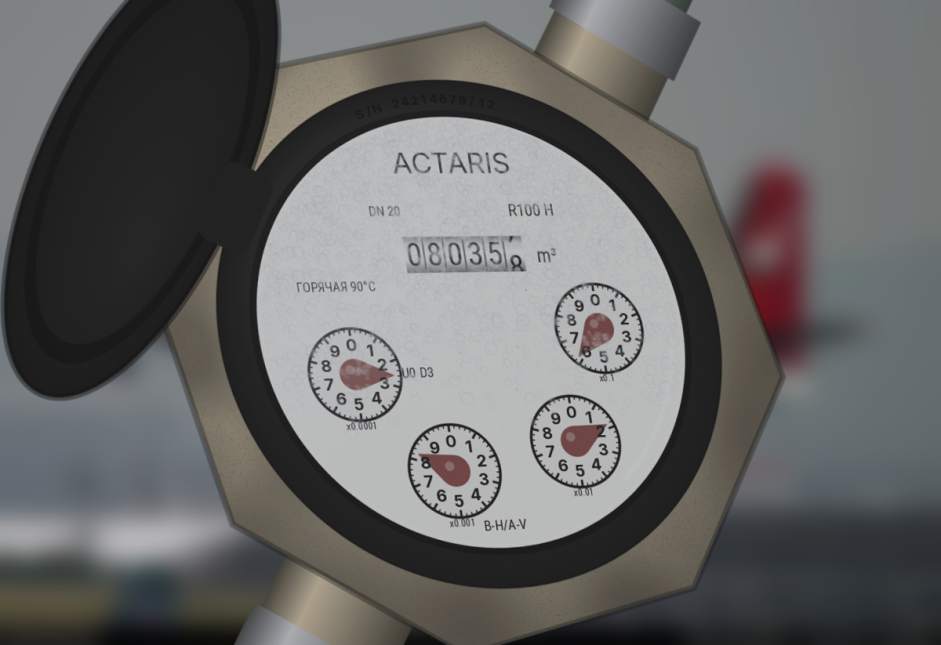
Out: 80357.6182
